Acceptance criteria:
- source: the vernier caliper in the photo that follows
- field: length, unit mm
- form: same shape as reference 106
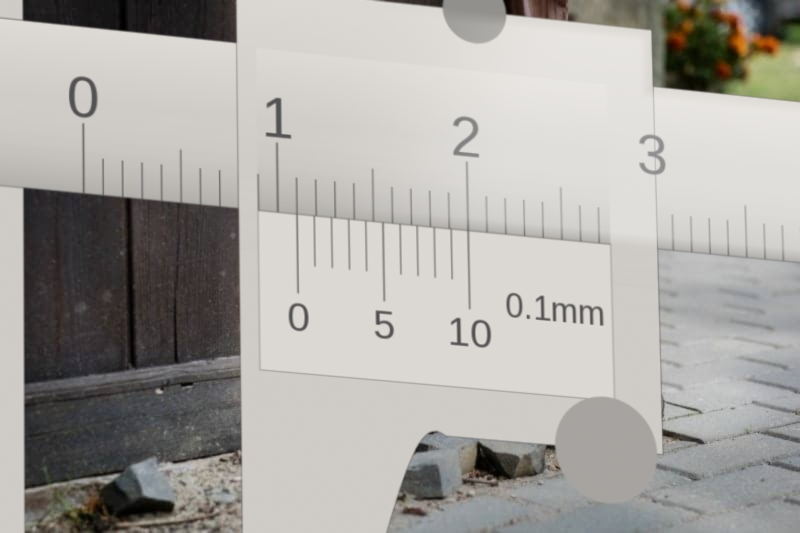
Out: 11.0
